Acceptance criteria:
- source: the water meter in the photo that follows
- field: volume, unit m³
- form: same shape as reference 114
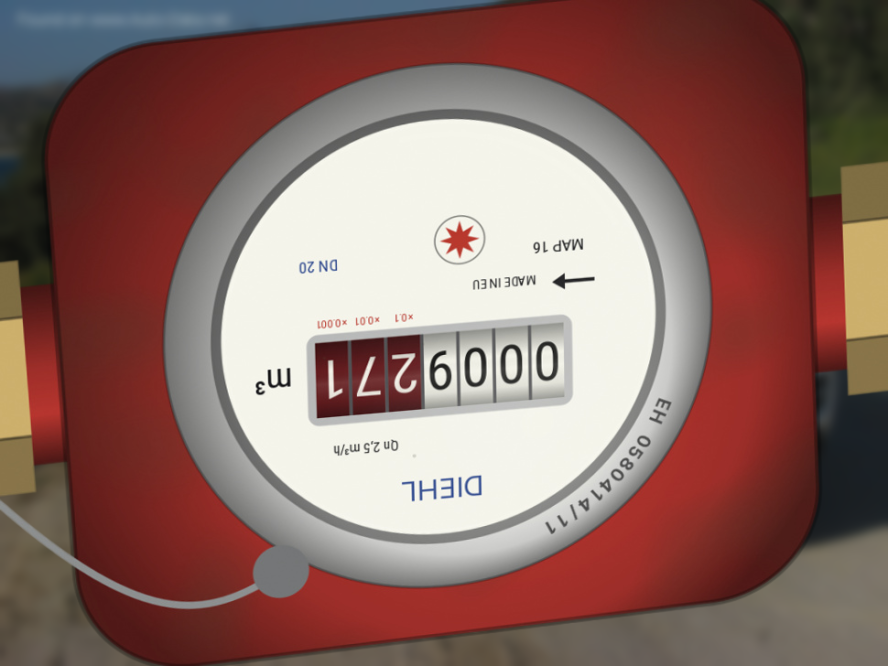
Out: 9.271
